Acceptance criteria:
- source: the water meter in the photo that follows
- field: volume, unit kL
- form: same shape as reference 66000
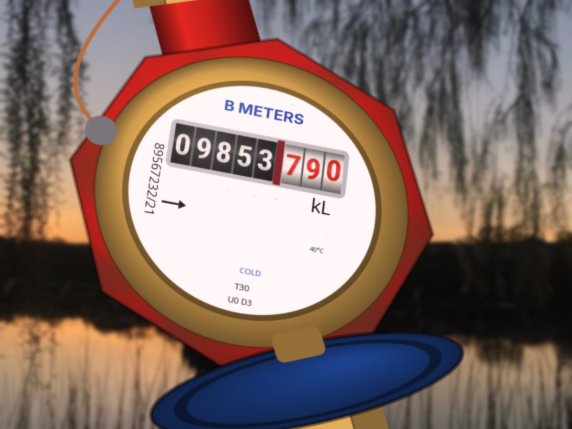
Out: 9853.790
